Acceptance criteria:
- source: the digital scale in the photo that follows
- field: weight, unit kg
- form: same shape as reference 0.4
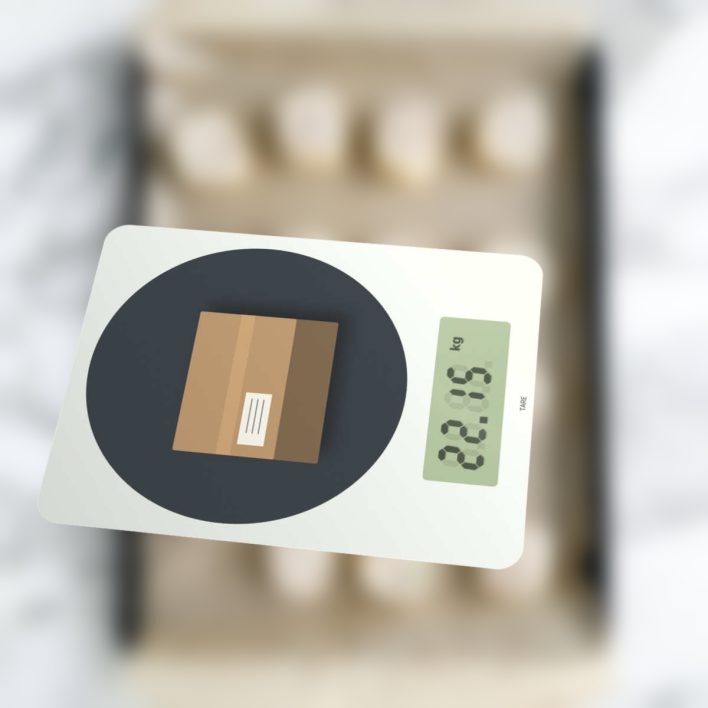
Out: 22.15
